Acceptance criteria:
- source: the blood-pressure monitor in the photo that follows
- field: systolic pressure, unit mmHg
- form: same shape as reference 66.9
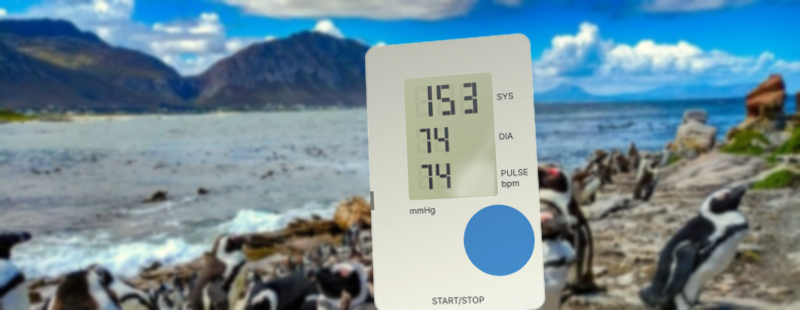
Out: 153
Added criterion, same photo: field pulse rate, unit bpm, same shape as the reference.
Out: 74
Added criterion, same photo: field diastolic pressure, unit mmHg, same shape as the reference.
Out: 74
